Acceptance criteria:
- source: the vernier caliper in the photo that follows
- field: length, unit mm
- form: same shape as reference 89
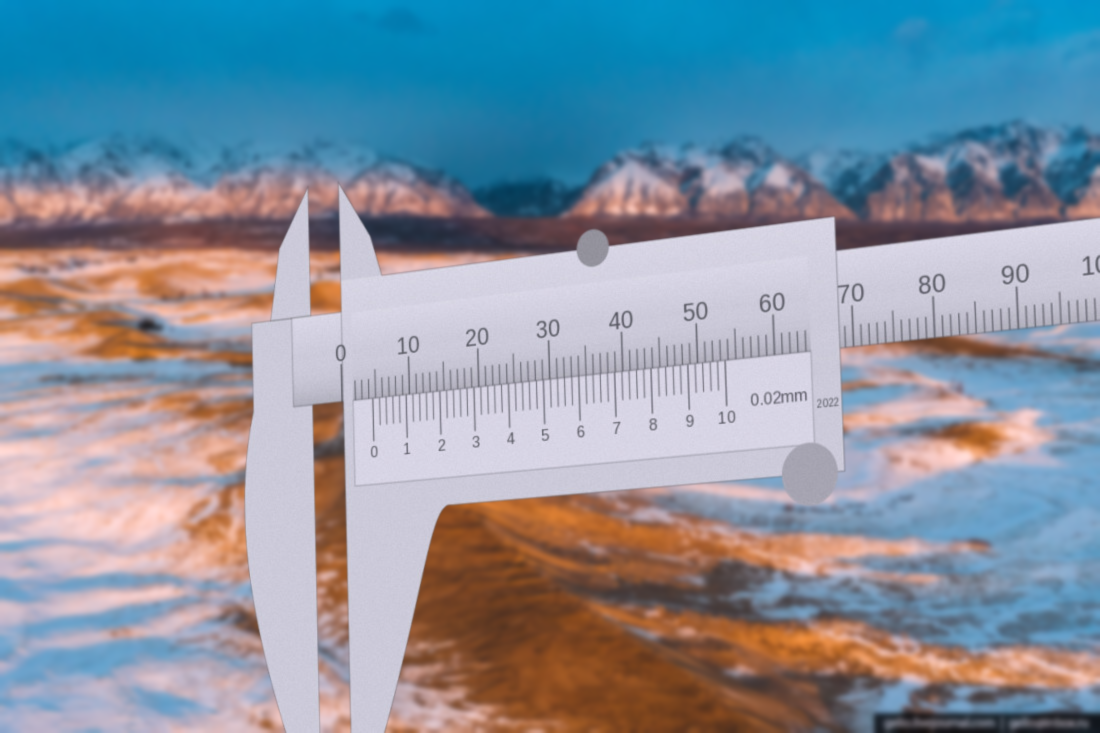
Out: 4.6
